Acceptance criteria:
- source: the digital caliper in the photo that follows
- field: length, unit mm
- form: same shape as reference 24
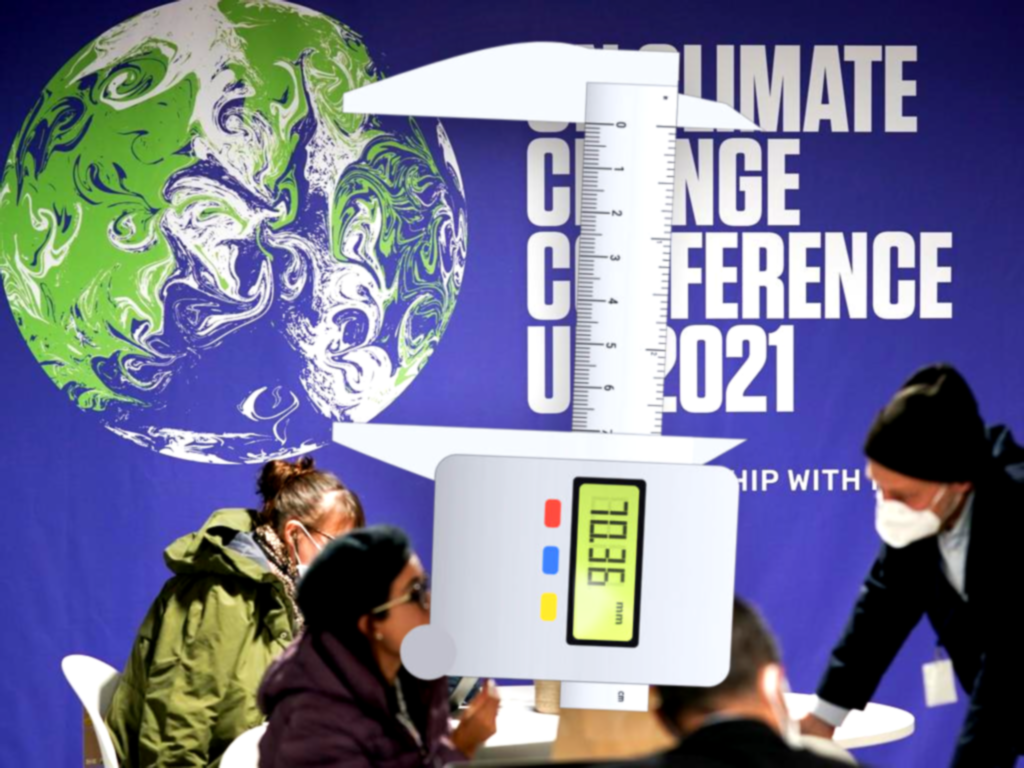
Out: 70.36
